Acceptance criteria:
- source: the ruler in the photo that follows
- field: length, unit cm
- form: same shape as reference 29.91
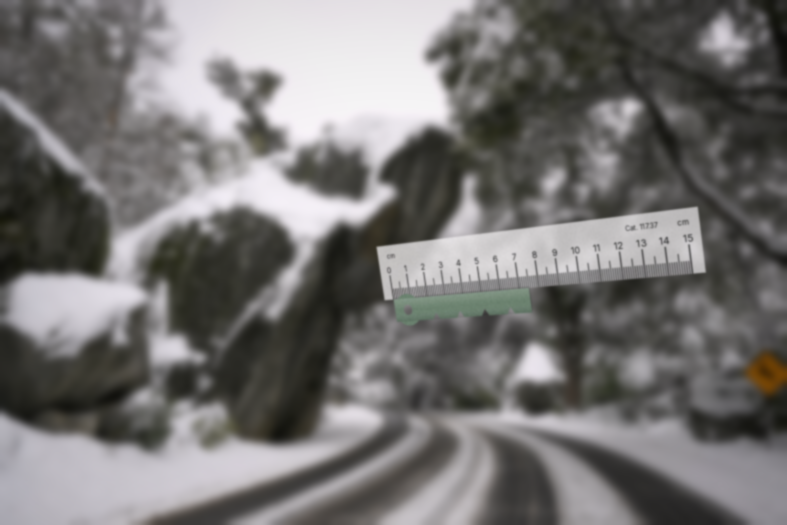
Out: 7.5
